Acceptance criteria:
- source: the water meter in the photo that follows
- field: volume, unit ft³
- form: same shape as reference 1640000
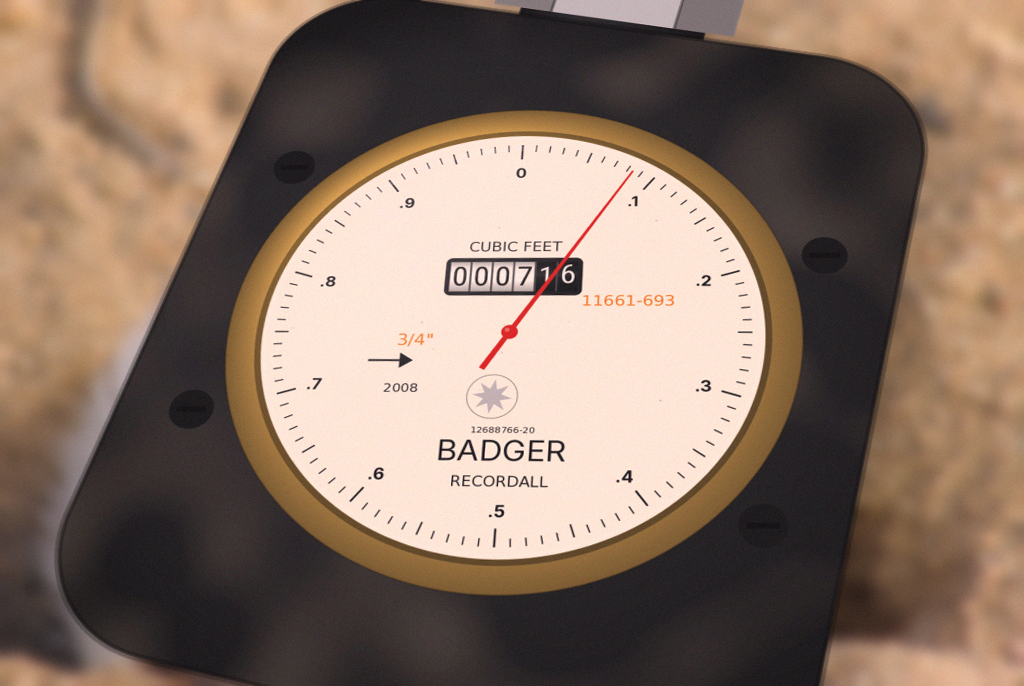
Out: 716.08
